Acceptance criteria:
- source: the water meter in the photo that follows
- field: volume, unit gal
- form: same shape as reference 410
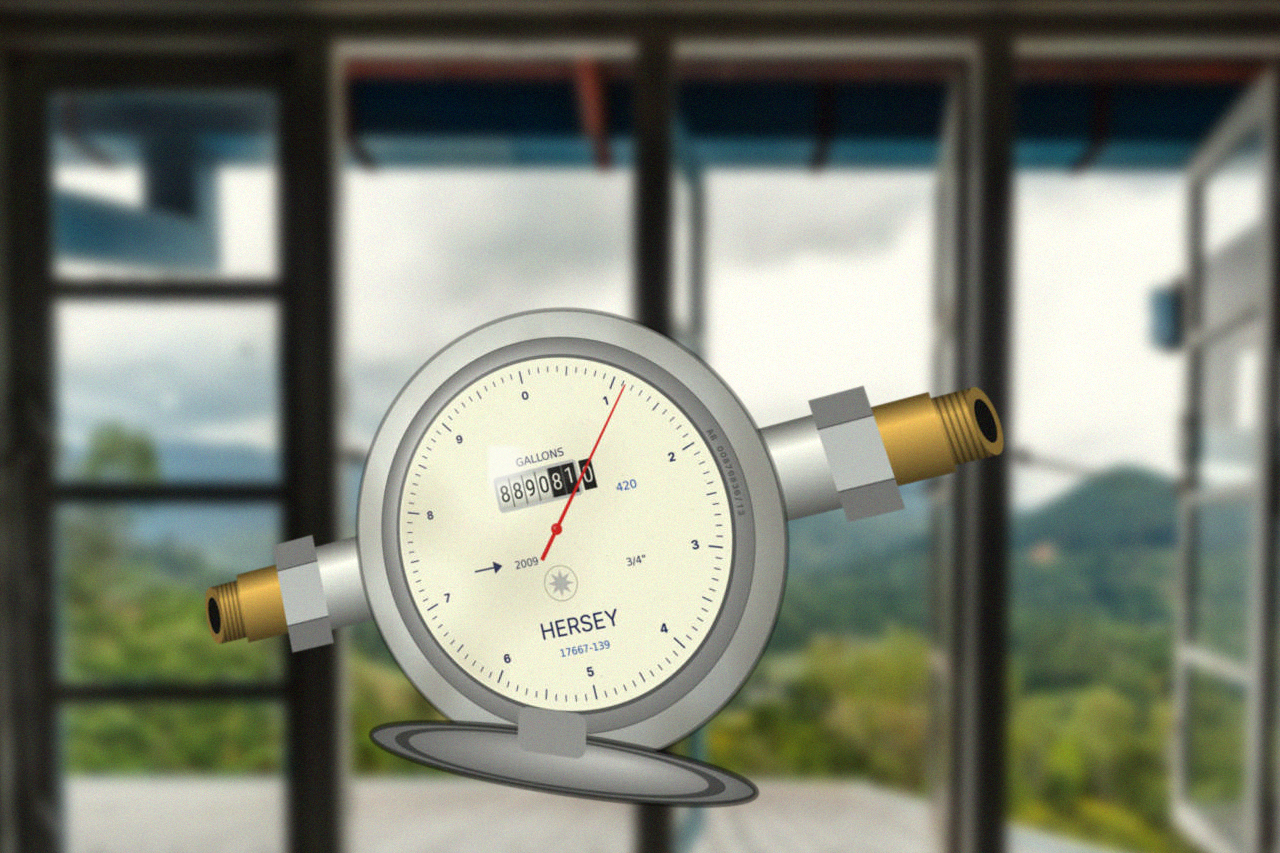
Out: 8890811.1
